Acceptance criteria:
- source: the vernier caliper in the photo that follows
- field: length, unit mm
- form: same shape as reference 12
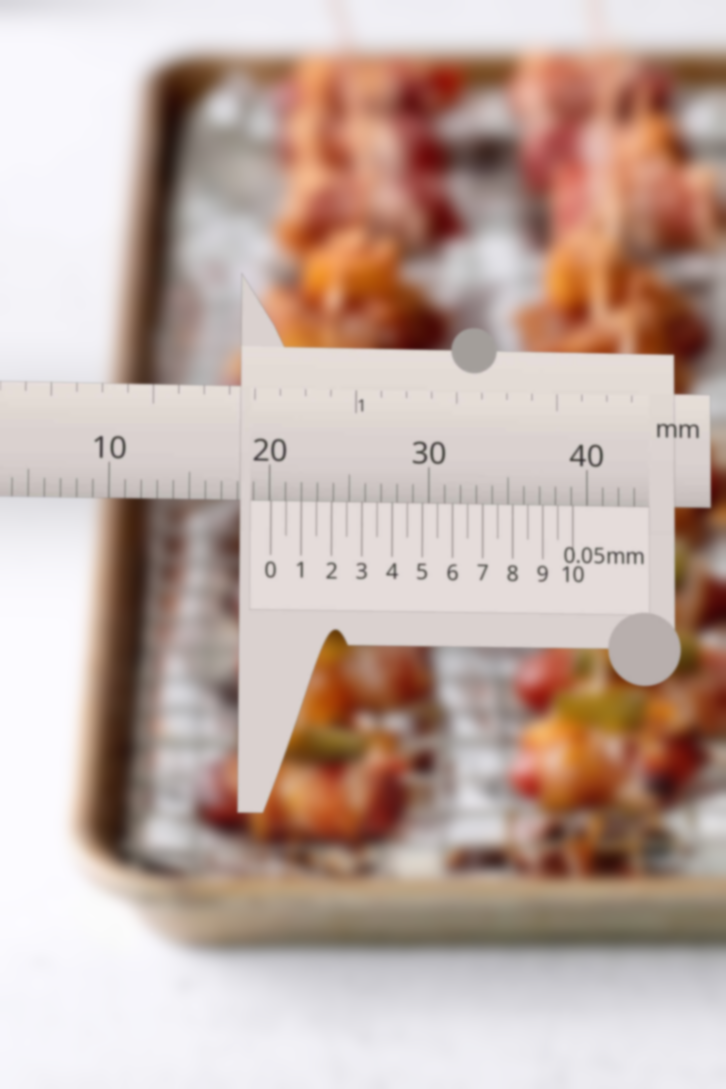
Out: 20.1
